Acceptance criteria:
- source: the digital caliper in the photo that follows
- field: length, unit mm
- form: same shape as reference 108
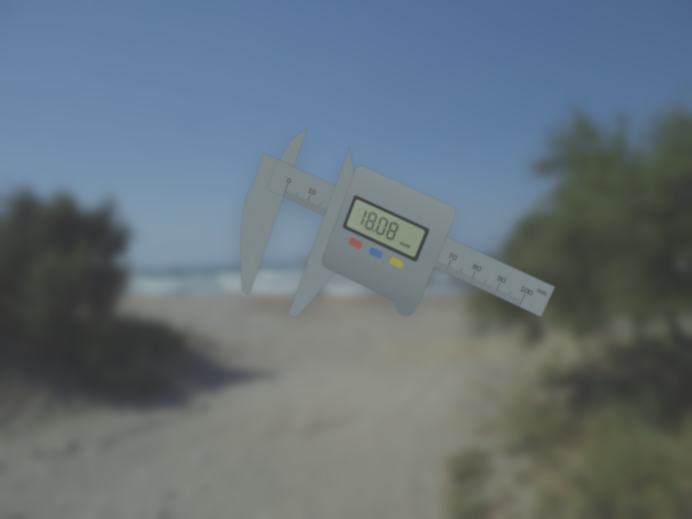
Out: 18.08
